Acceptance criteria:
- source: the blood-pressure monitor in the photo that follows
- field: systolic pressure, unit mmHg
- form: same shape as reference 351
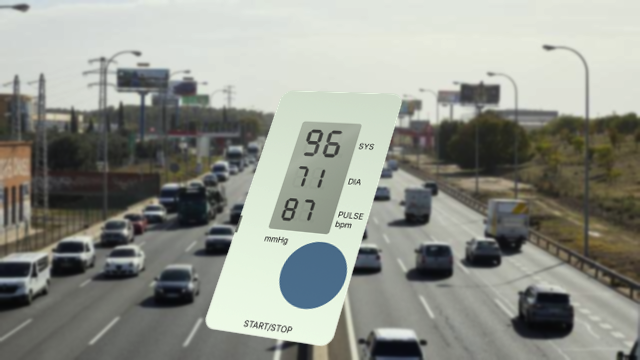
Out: 96
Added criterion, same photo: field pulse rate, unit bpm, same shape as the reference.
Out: 87
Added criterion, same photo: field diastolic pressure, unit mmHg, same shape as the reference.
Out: 71
